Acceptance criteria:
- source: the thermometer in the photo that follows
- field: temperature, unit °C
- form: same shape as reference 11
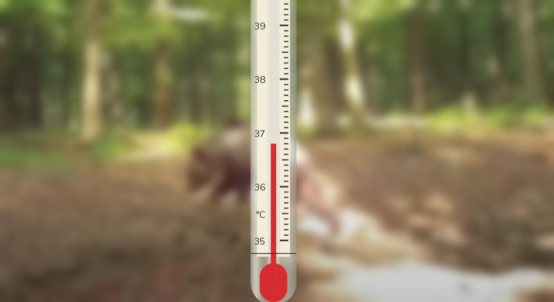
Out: 36.8
